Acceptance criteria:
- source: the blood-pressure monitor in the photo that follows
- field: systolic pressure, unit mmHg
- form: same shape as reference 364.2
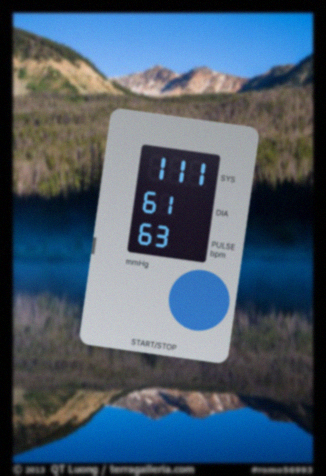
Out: 111
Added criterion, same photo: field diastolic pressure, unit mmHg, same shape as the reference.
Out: 61
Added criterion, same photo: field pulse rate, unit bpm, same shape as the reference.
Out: 63
